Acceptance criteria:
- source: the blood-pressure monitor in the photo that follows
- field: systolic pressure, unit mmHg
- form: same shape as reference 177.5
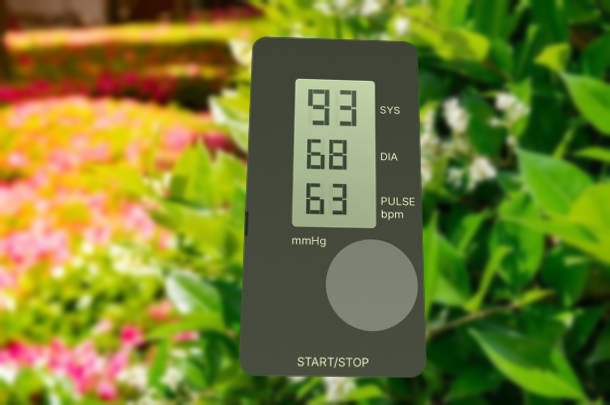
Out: 93
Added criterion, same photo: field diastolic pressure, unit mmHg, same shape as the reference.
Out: 68
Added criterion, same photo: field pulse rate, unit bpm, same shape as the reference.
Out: 63
